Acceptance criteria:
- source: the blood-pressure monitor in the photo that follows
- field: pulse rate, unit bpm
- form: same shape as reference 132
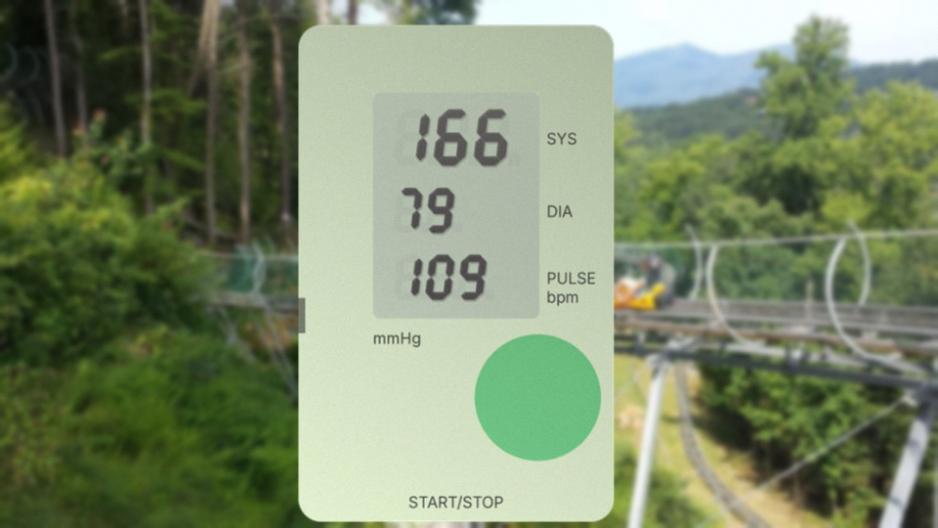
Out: 109
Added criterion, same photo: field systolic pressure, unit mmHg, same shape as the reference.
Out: 166
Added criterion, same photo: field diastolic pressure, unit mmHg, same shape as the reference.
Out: 79
